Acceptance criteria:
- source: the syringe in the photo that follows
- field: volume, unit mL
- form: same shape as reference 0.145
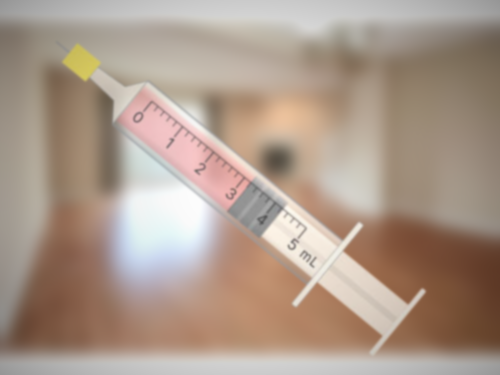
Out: 3.2
